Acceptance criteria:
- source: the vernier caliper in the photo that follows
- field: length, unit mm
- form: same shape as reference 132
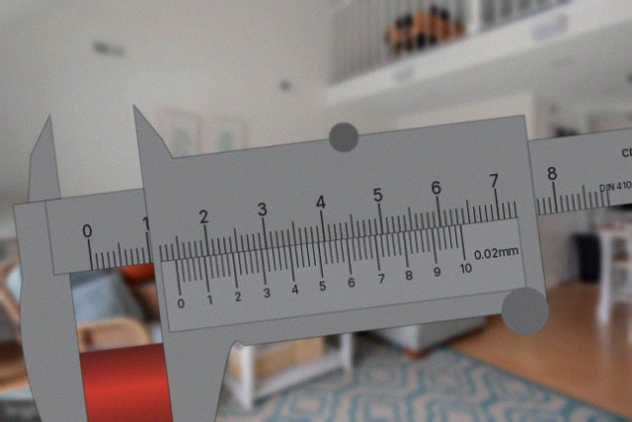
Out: 14.4
